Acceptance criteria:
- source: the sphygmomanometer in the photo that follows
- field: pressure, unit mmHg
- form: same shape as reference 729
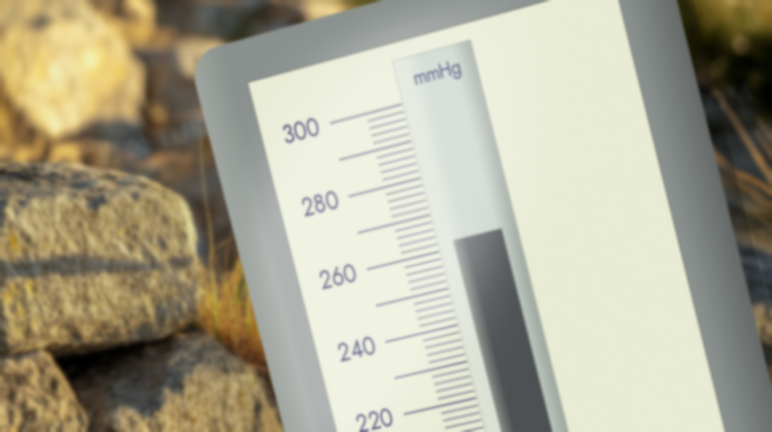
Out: 262
